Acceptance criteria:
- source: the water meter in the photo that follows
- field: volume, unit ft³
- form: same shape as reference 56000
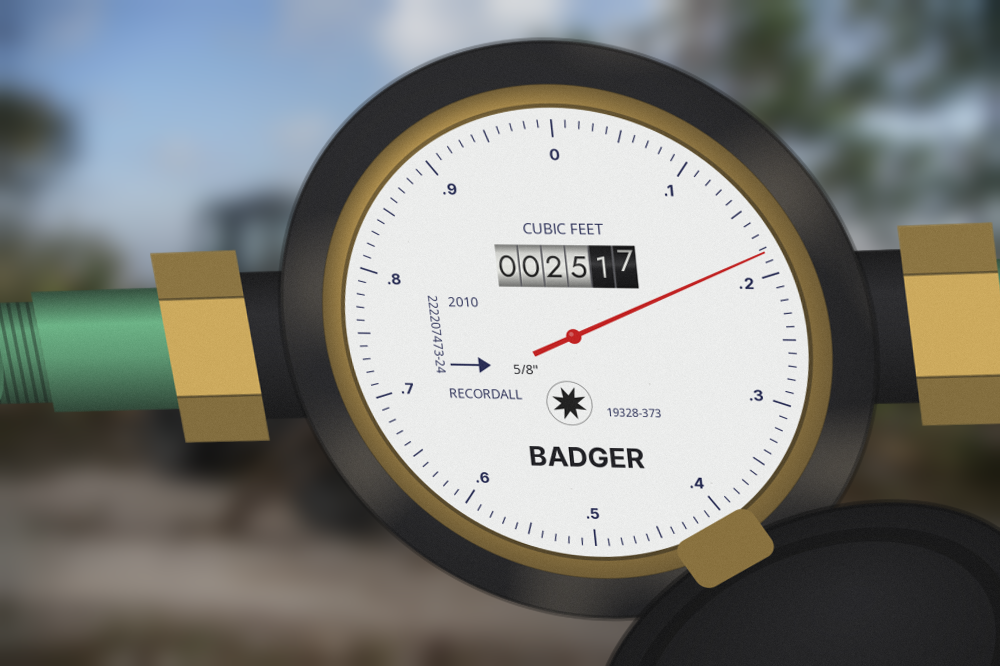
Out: 2517.18
